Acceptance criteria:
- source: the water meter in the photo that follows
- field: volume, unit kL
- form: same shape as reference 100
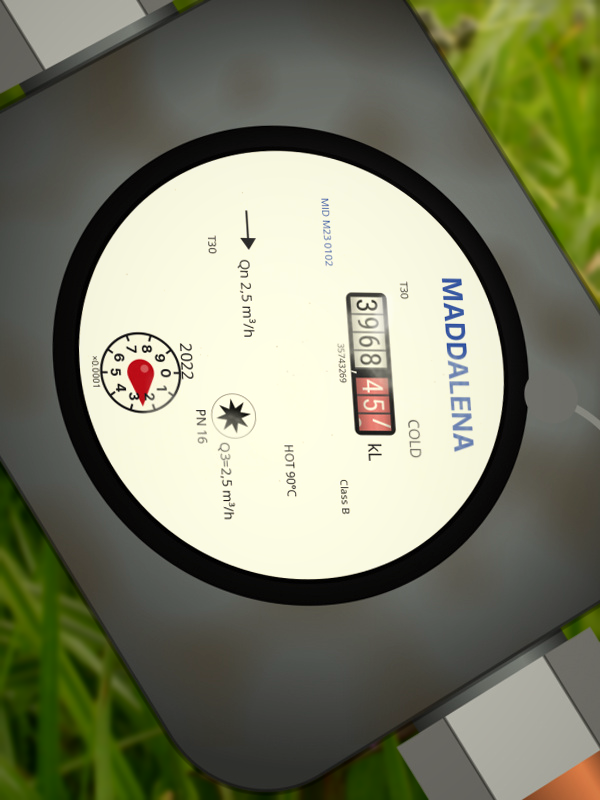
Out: 3968.4572
